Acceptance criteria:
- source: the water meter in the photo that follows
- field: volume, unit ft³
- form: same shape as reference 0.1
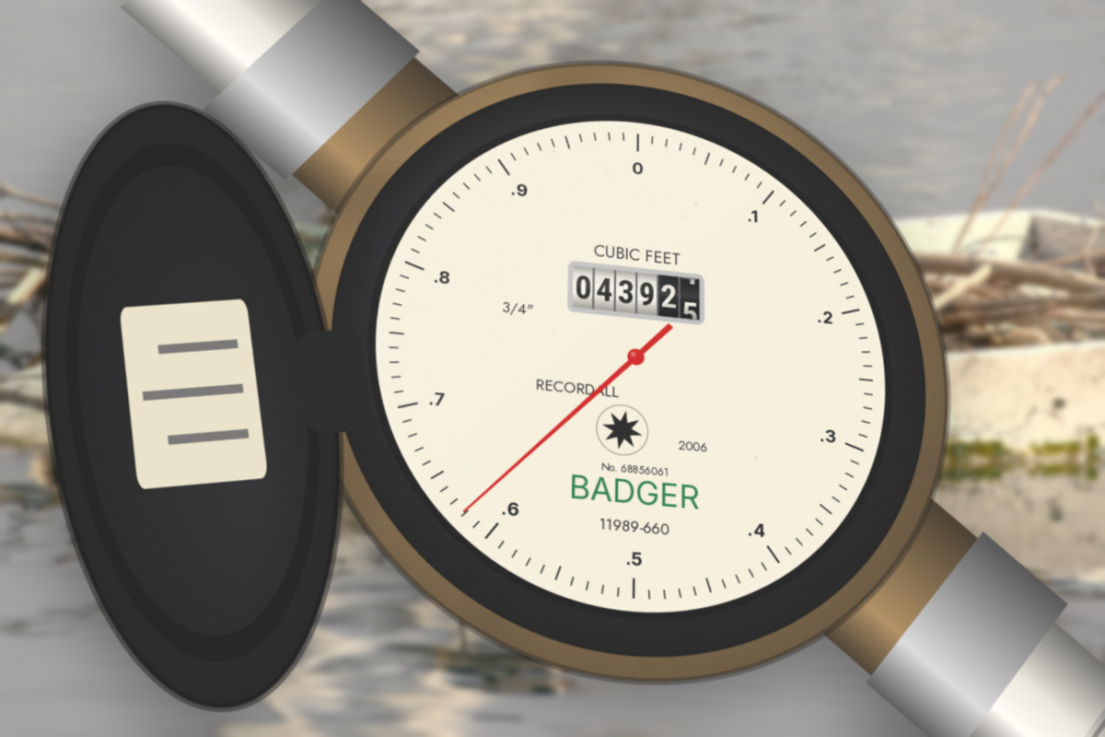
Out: 43924.62
